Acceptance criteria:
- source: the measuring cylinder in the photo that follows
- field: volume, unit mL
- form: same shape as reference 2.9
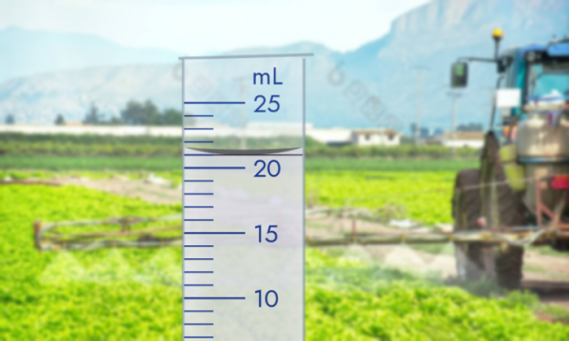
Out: 21
